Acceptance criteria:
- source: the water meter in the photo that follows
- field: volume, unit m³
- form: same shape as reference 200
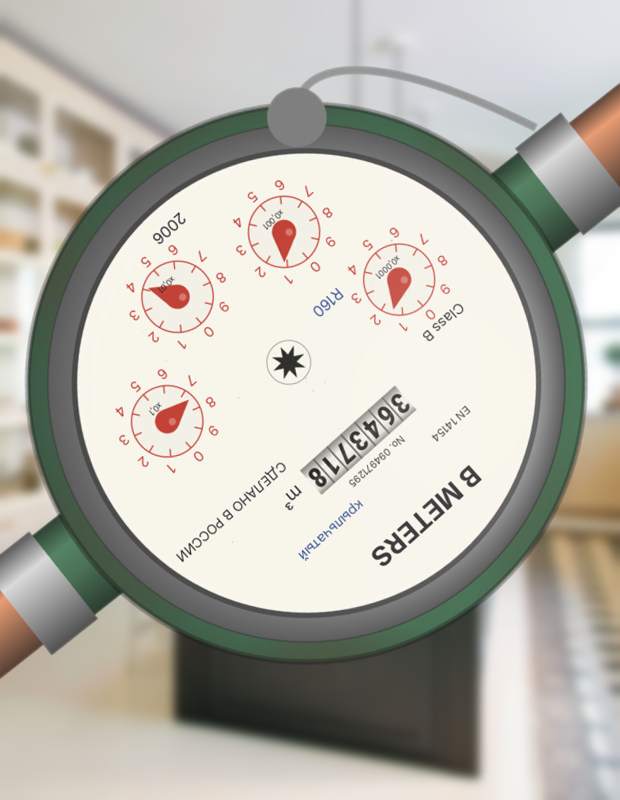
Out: 3643718.7411
